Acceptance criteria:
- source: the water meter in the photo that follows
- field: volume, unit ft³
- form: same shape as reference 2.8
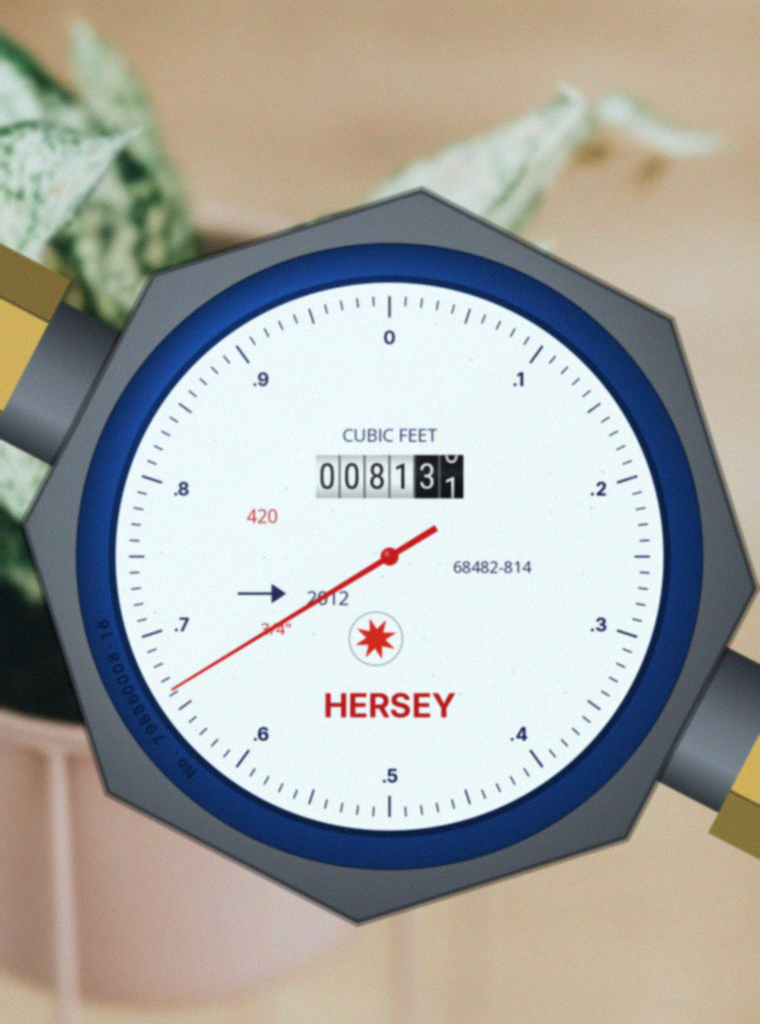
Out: 8130.66
